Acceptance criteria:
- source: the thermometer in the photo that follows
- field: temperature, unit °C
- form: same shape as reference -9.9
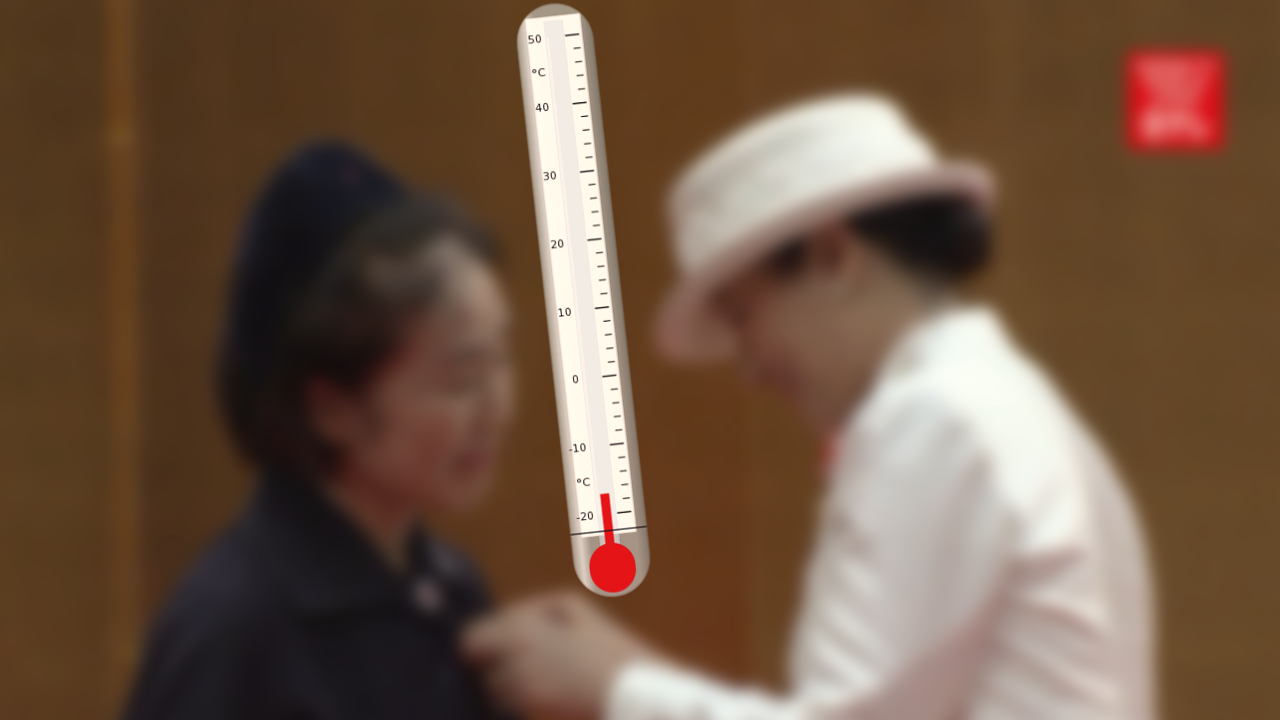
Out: -17
